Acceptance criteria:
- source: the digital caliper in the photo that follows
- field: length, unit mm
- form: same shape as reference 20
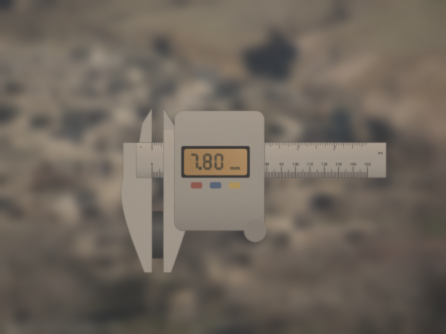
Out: 7.80
